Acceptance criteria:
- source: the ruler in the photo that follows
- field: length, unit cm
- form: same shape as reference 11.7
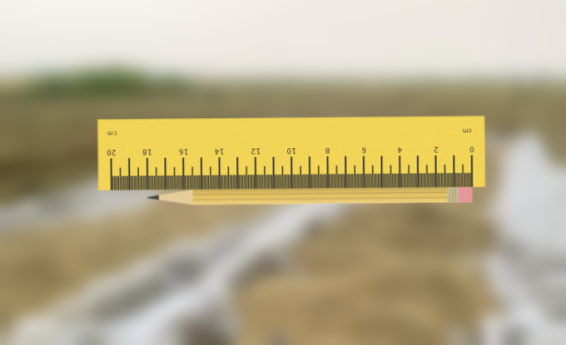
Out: 18
